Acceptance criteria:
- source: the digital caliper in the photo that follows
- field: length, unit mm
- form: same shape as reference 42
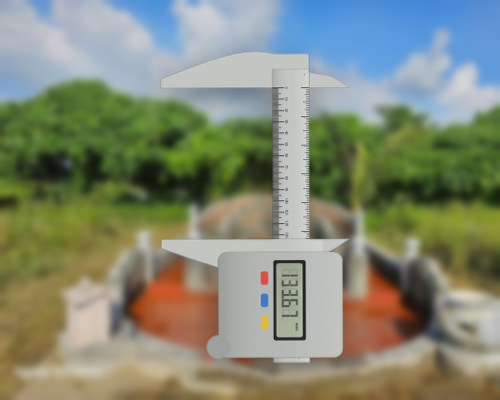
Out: 133.67
